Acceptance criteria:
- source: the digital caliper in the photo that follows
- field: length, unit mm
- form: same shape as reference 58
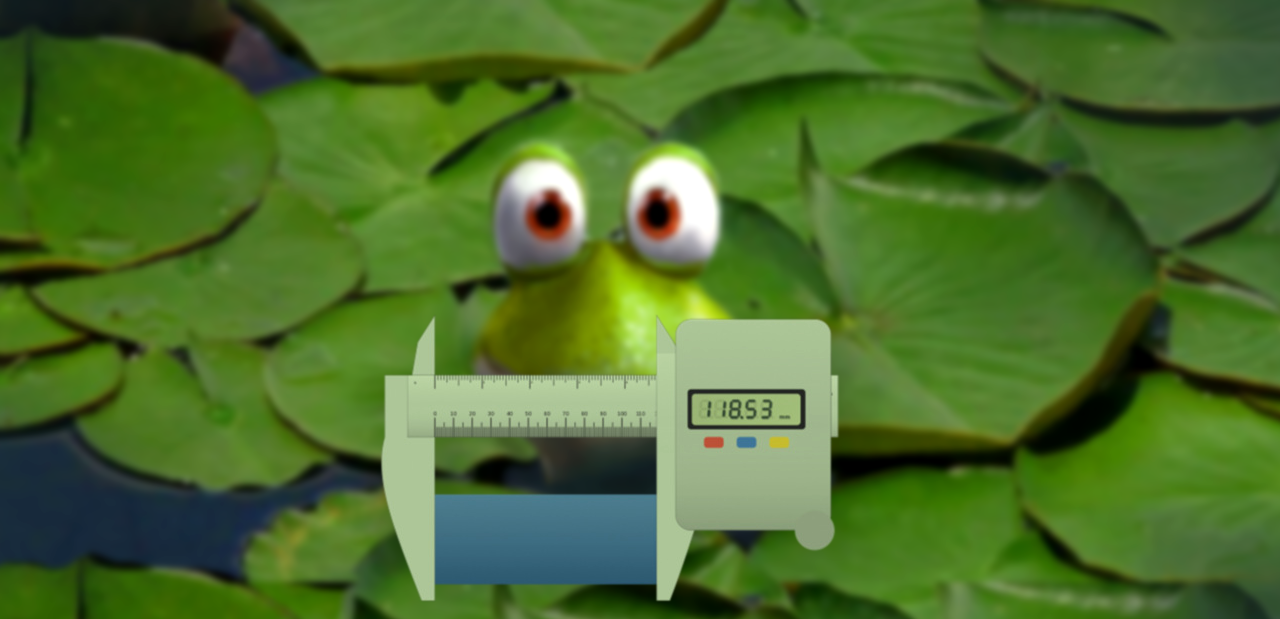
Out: 118.53
